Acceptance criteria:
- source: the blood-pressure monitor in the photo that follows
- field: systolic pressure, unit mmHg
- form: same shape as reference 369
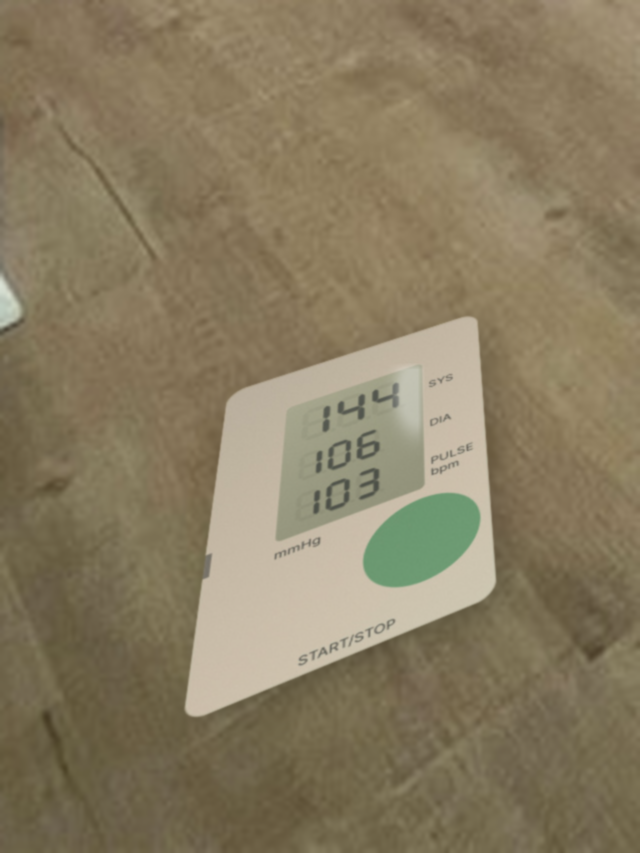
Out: 144
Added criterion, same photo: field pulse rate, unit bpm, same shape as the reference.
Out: 103
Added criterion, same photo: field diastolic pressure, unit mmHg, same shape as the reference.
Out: 106
